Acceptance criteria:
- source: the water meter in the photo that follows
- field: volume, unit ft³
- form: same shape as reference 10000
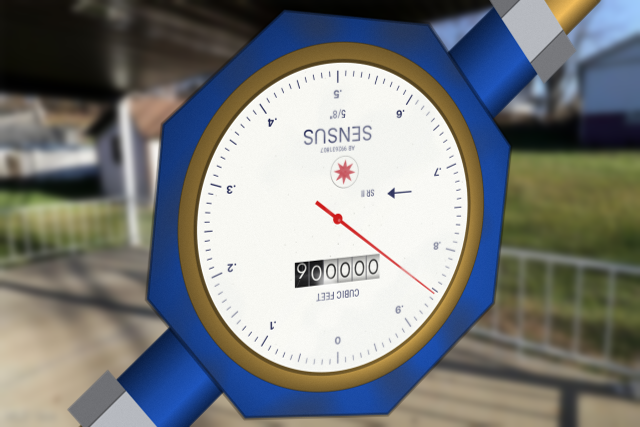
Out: 5.85
